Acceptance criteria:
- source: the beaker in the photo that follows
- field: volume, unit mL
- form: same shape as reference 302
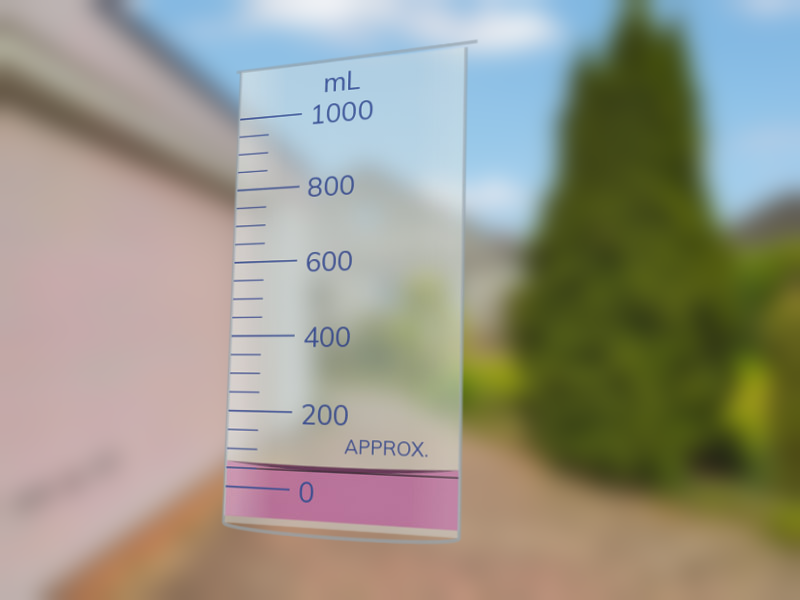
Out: 50
